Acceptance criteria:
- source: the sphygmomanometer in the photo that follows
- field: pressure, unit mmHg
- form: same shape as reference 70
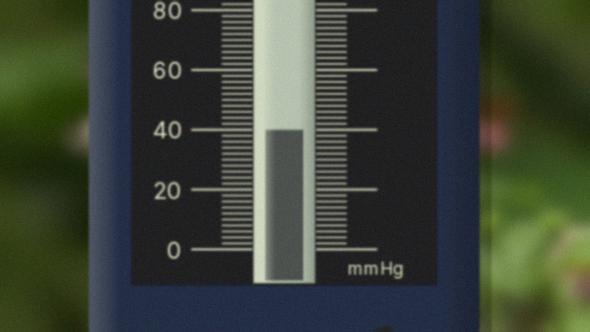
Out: 40
